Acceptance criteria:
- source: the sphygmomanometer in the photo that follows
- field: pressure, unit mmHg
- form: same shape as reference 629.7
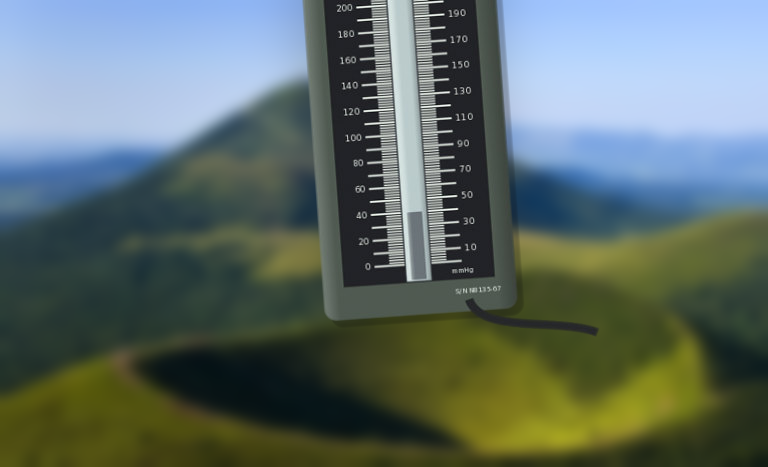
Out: 40
